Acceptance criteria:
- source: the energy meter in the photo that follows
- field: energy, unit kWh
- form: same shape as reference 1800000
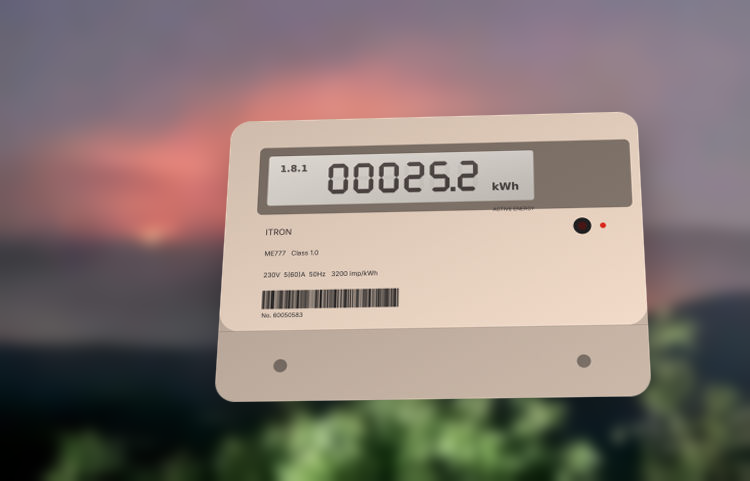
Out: 25.2
